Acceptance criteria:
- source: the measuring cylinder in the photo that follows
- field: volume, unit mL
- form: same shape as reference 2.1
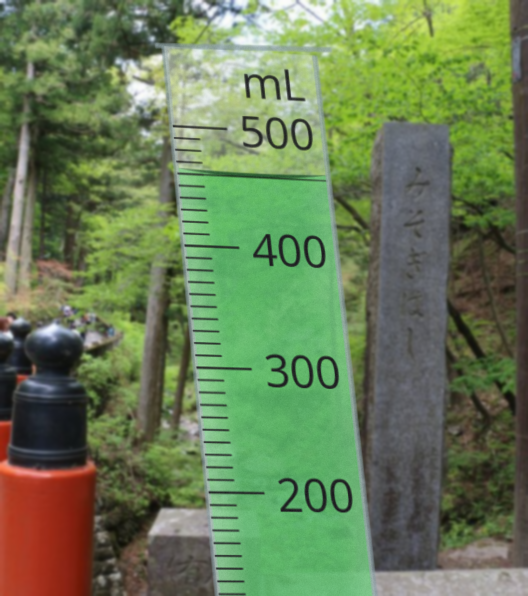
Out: 460
